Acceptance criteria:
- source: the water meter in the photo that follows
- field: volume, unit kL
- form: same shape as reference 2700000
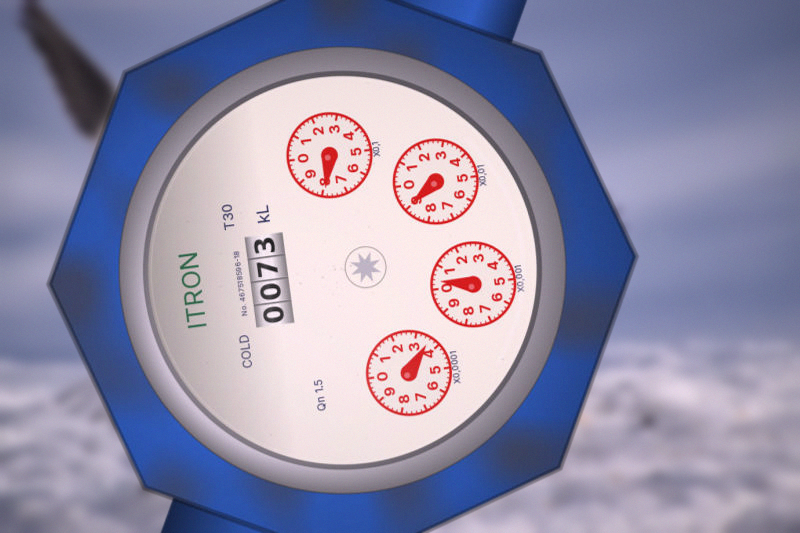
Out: 73.7903
